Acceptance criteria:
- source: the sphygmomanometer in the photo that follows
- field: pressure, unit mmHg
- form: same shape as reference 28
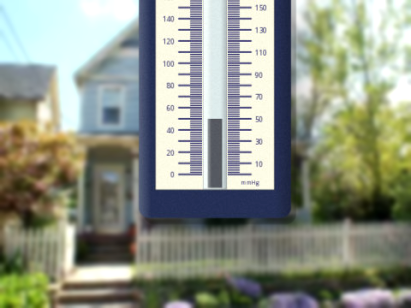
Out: 50
